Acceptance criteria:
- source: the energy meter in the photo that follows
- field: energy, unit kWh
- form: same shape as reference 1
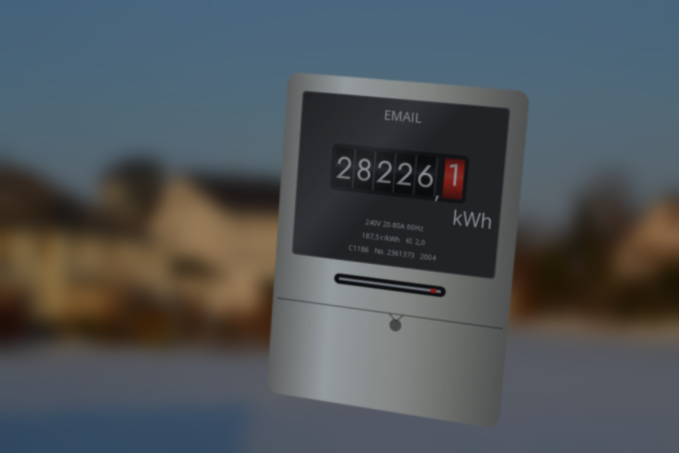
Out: 28226.1
